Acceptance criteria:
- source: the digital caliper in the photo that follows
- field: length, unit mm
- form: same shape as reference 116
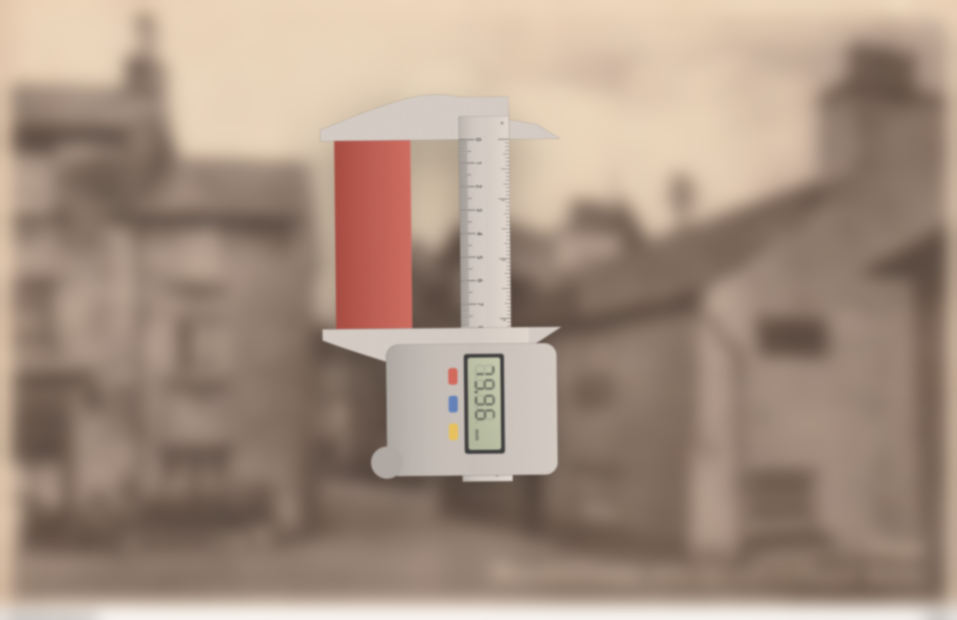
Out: 79.96
